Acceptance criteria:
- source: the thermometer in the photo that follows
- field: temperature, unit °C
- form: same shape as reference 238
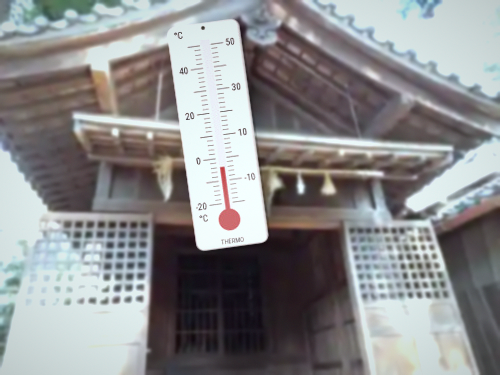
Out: -4
